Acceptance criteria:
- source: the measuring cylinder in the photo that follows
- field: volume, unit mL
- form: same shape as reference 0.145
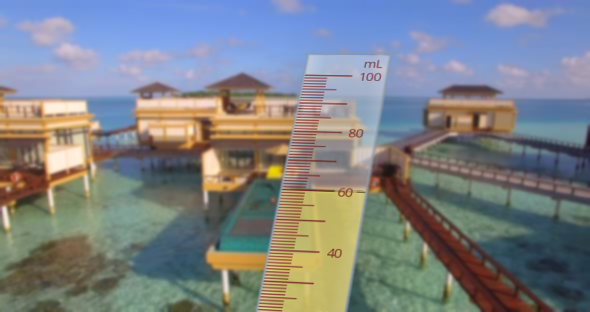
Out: 60
